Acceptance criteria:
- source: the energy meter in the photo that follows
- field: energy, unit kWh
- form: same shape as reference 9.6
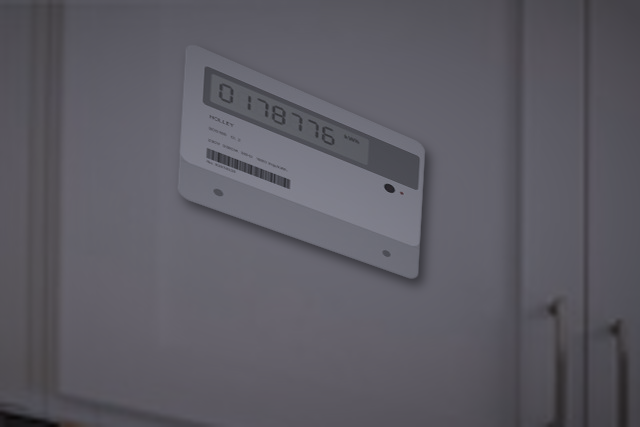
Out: 178776
